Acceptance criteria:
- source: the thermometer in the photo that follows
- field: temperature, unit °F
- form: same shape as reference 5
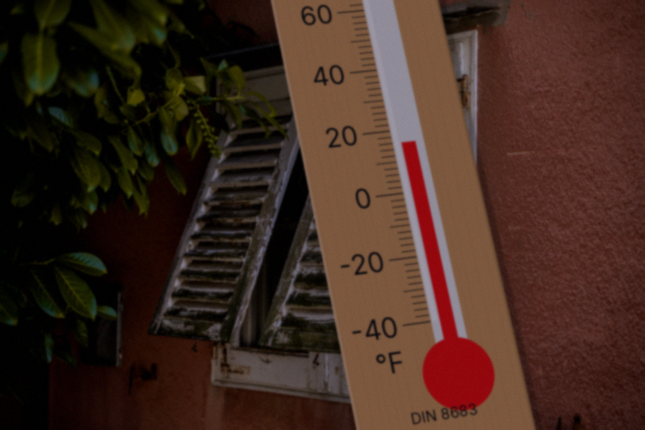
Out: 16
